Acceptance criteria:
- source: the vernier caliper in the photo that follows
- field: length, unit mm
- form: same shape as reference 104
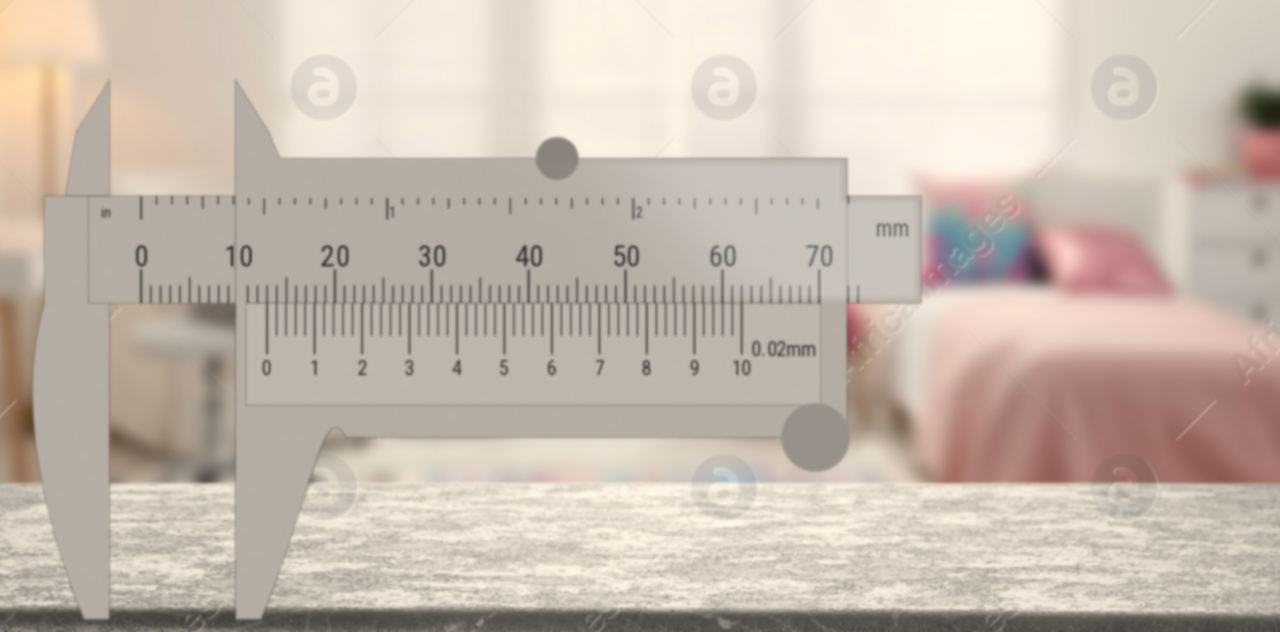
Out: 13.0
